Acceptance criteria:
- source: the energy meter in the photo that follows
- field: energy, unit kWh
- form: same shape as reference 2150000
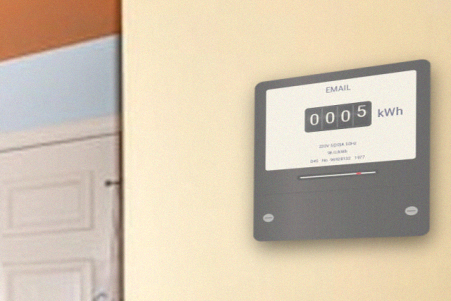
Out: 5
